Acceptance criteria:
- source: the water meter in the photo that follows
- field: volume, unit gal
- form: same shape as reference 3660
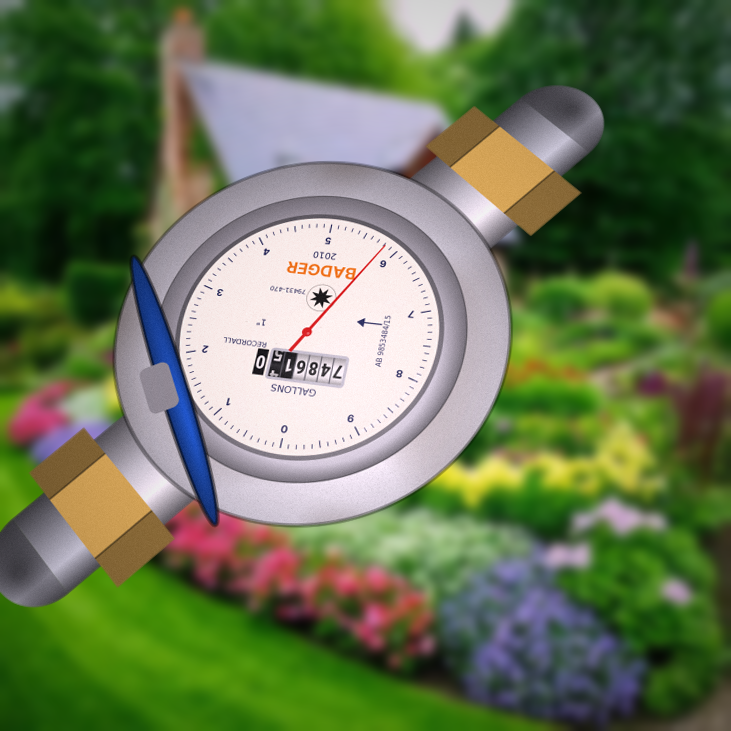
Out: 7486145.8
